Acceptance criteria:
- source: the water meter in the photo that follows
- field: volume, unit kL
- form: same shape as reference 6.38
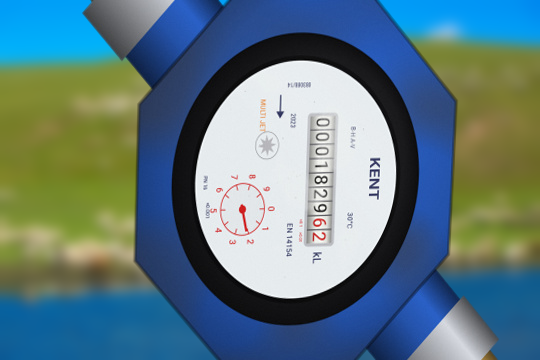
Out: 1829.622
